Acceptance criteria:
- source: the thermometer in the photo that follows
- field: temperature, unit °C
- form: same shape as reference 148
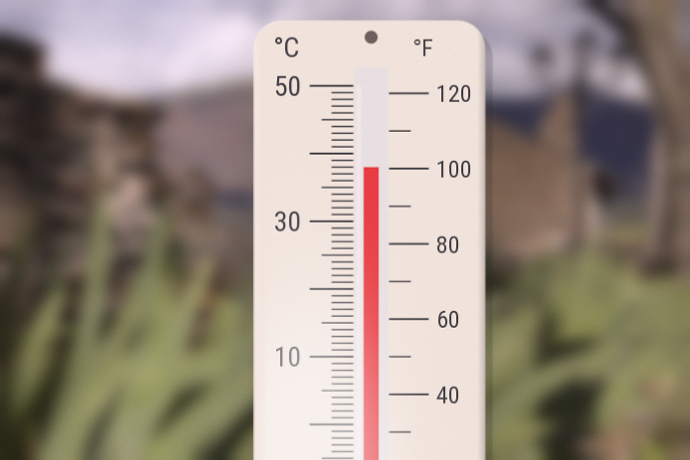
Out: 38
